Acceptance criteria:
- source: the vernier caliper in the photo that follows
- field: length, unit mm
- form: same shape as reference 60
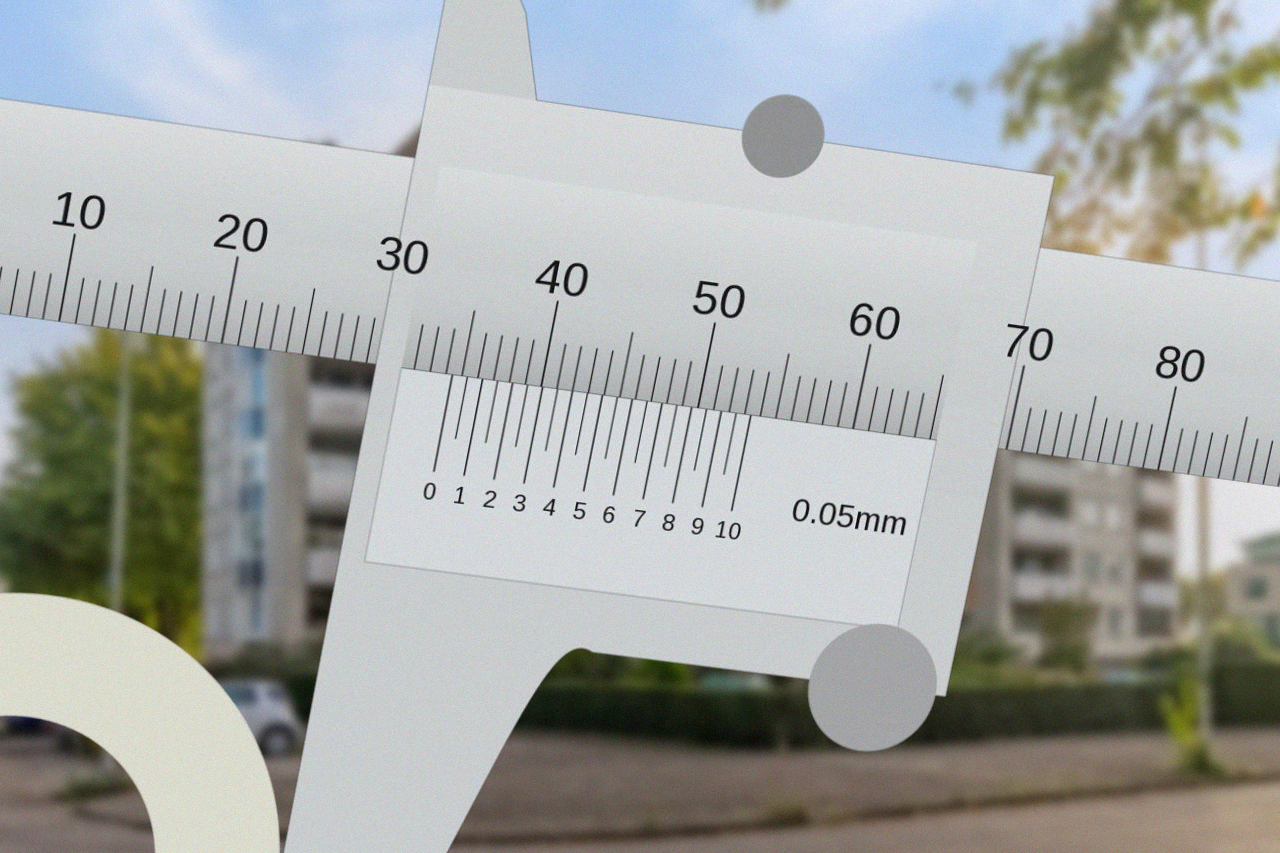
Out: 34.4
